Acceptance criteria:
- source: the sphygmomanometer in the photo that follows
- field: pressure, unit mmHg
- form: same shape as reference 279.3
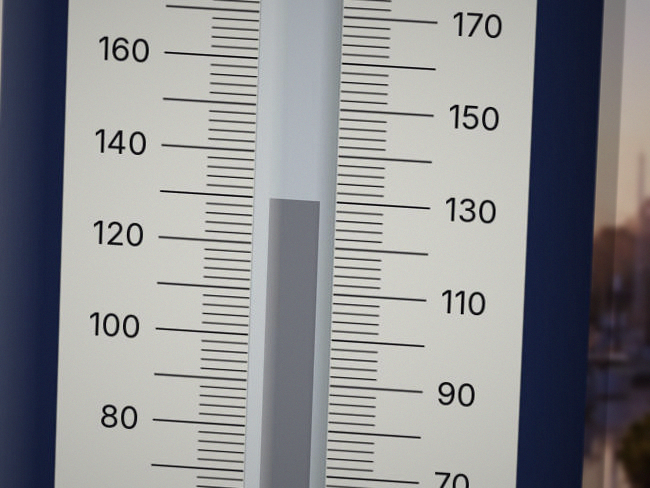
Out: 130
